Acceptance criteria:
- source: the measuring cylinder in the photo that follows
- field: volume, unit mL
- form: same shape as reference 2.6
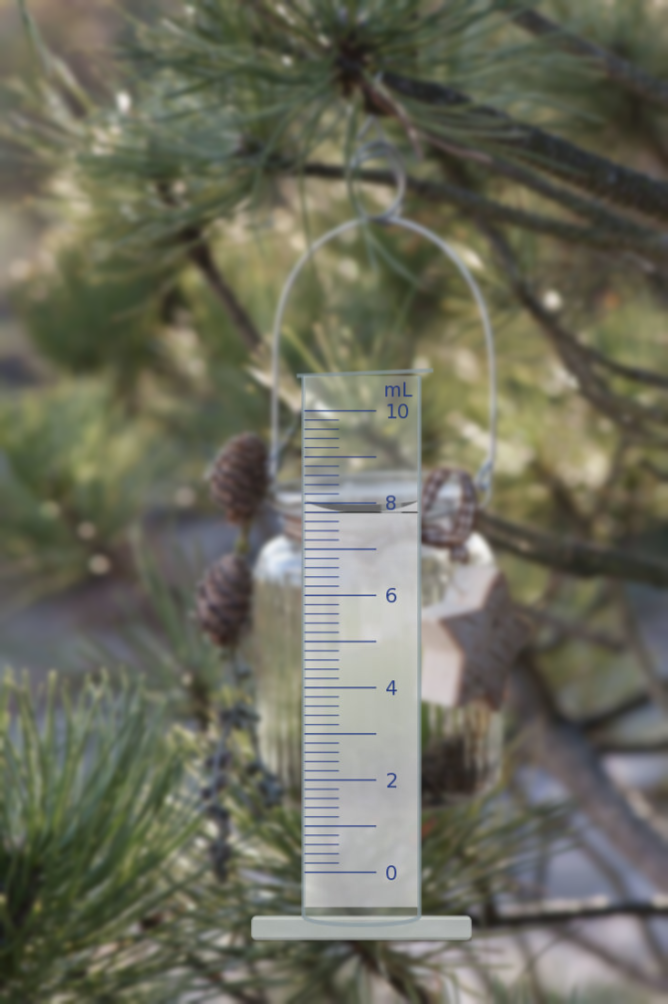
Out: 7.8
